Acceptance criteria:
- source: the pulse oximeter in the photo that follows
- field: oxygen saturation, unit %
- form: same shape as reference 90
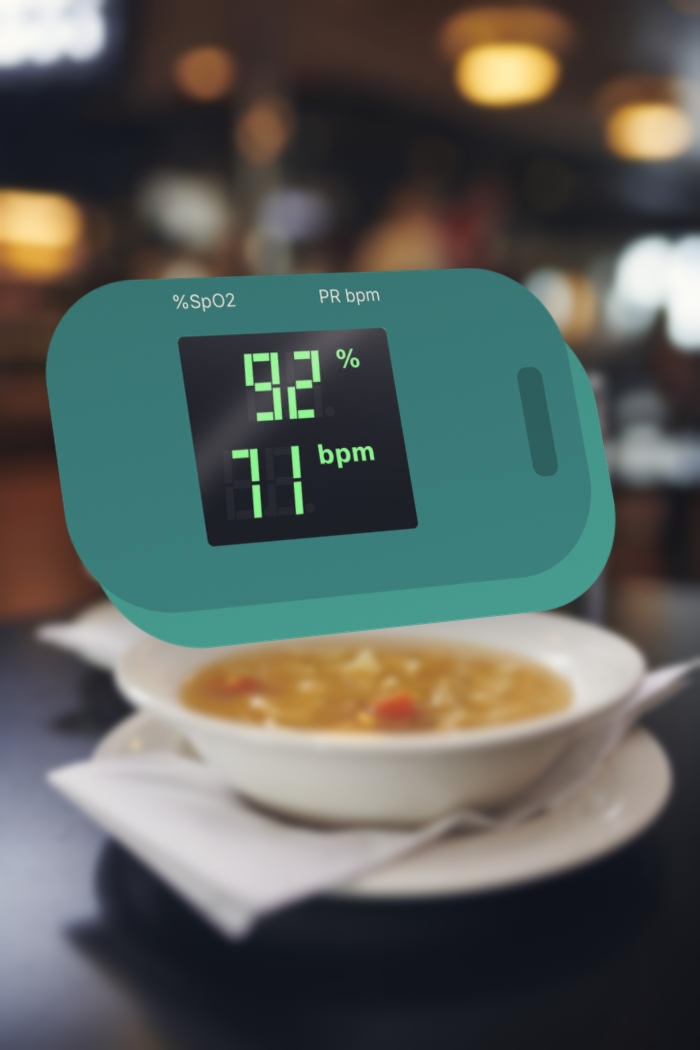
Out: 92
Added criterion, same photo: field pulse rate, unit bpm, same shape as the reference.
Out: 71
